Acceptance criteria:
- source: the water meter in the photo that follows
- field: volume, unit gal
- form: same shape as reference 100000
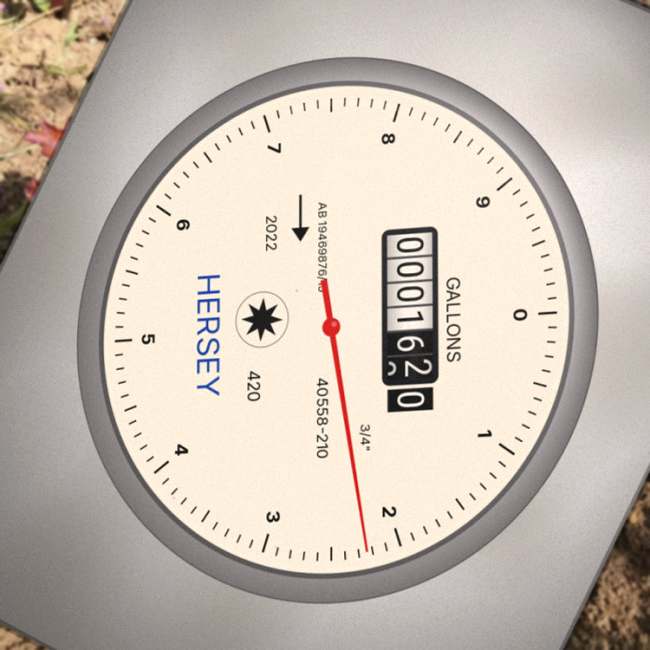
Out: 1622.2
